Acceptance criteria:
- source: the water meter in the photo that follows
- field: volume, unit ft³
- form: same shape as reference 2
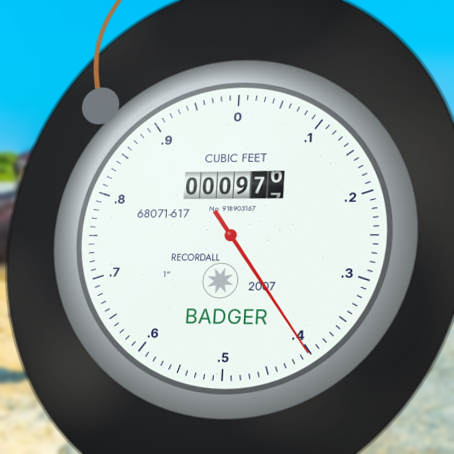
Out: 976.40
